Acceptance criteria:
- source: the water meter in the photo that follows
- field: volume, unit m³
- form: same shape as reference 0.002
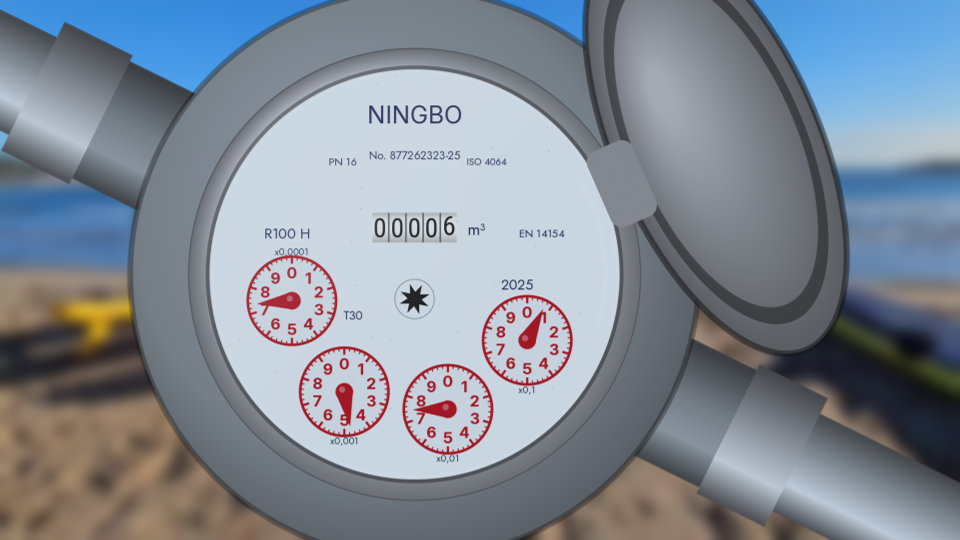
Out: 6.0747
